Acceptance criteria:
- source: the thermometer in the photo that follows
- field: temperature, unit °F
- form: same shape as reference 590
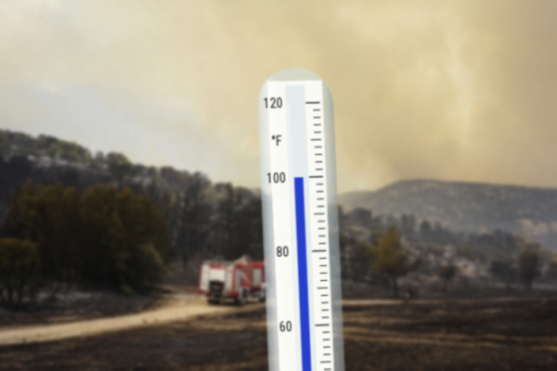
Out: 100
